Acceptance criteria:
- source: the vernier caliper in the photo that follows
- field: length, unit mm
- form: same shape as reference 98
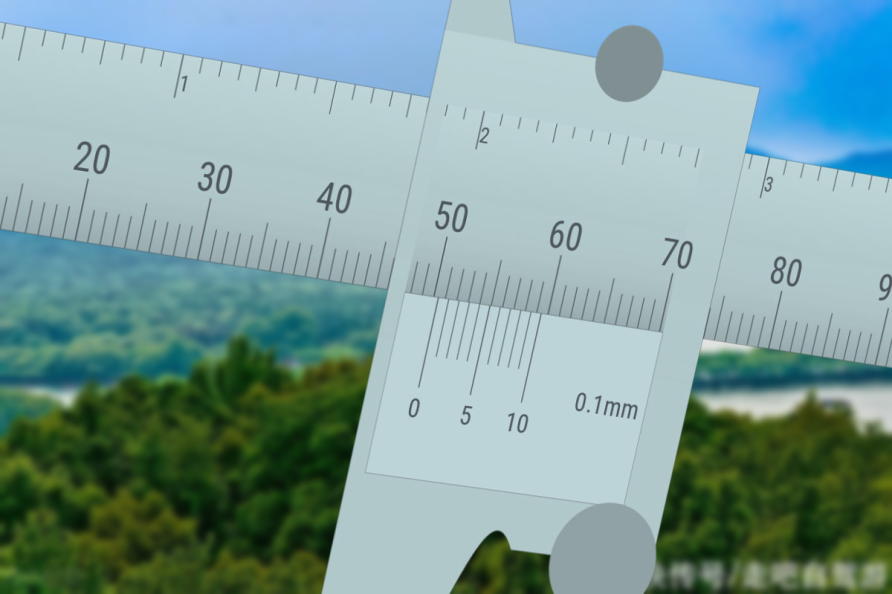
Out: 50.4
